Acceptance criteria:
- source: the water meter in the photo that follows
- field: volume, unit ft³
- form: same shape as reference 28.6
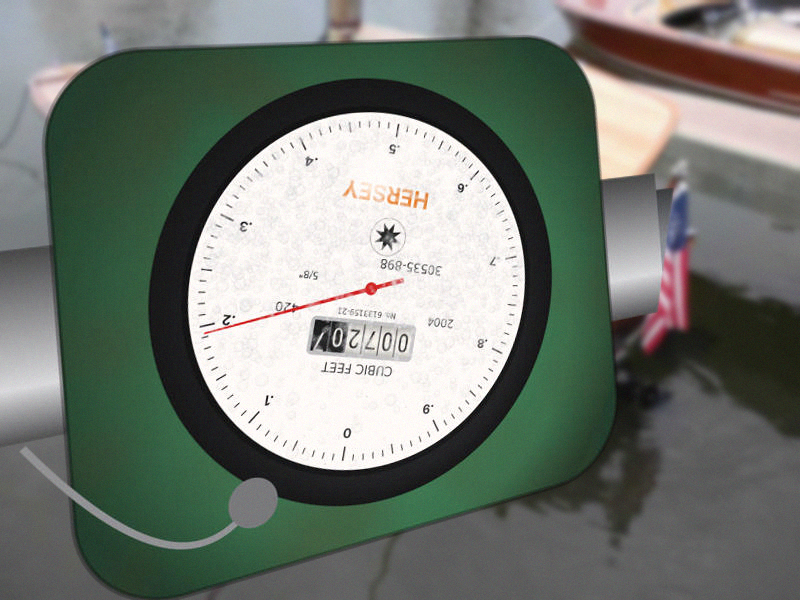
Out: 7207.19
